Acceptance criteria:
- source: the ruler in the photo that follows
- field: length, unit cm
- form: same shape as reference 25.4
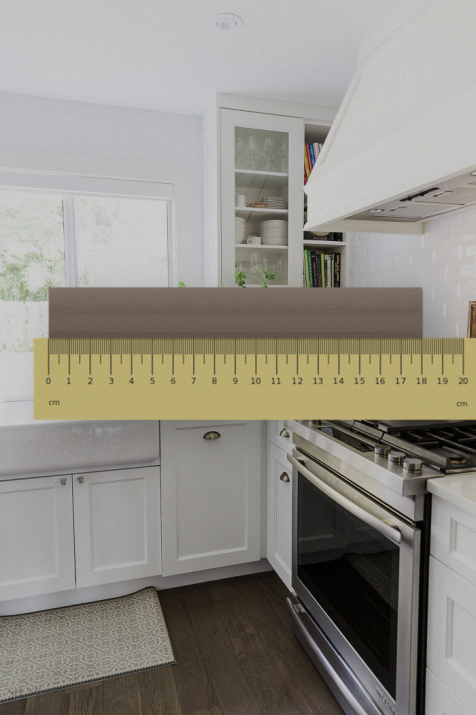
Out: 18
